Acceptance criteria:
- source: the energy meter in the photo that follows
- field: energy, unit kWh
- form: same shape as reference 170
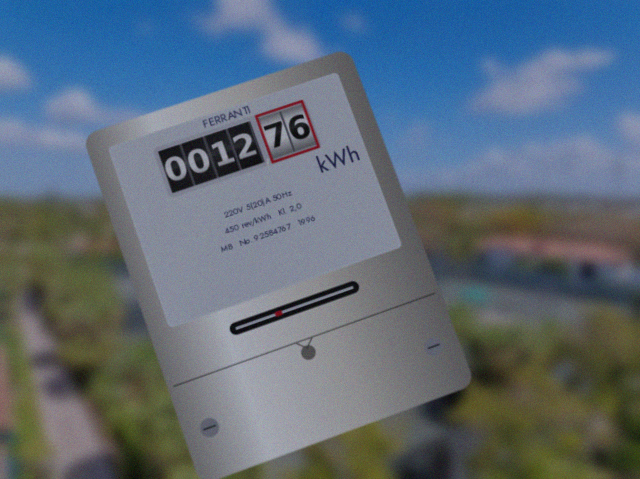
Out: 12.76
